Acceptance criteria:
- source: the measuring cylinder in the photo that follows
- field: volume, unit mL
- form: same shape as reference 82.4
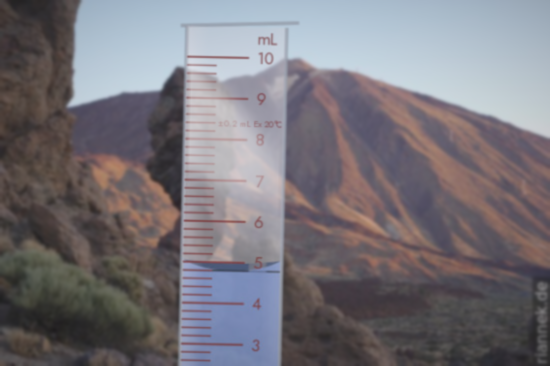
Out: 4.8
